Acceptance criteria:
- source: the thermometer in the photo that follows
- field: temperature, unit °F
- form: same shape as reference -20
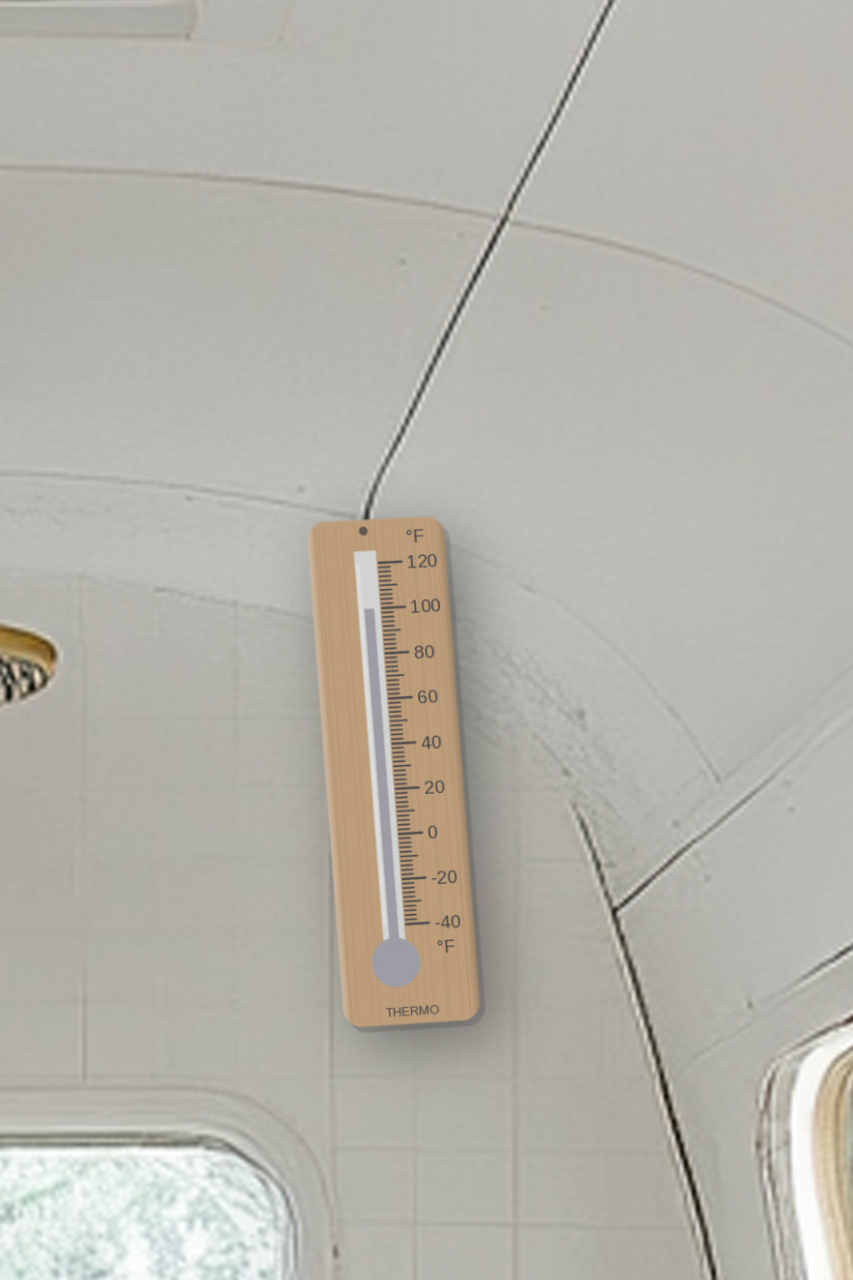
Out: 100
